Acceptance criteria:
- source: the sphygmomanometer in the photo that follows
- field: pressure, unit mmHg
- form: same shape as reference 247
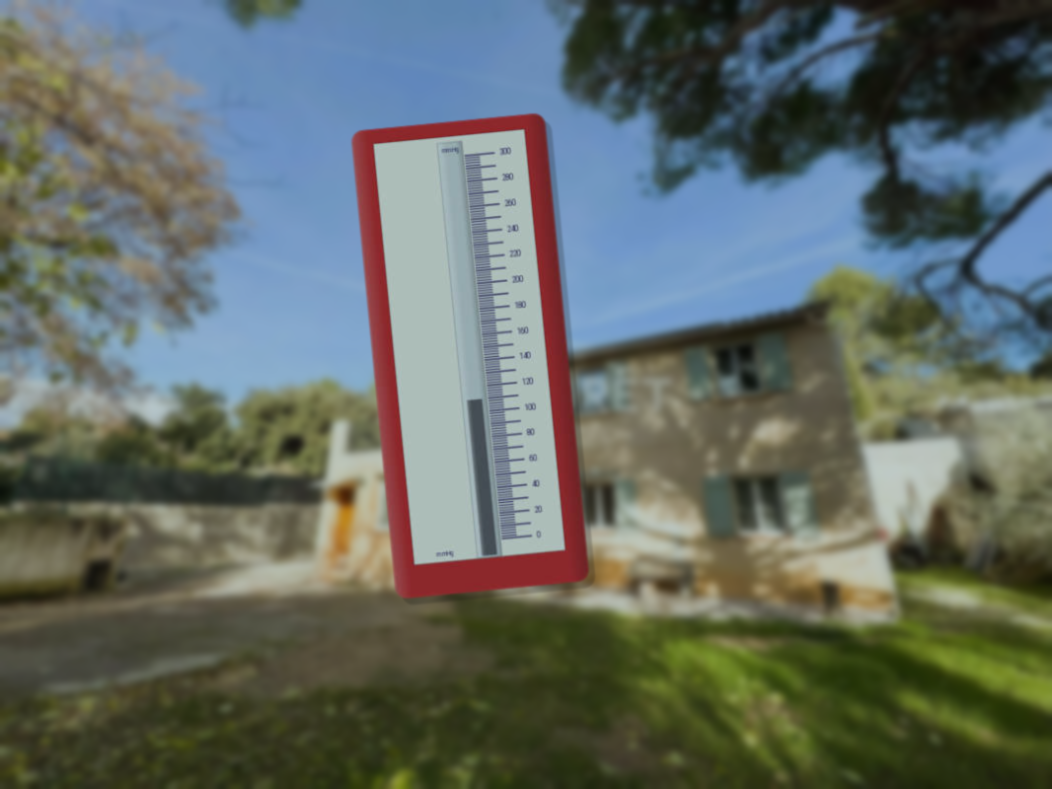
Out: 110
